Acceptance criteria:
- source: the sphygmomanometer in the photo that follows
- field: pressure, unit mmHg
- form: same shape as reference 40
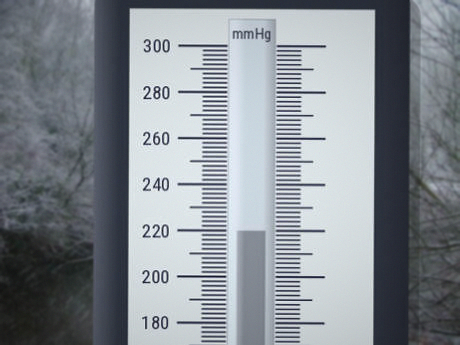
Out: 220
